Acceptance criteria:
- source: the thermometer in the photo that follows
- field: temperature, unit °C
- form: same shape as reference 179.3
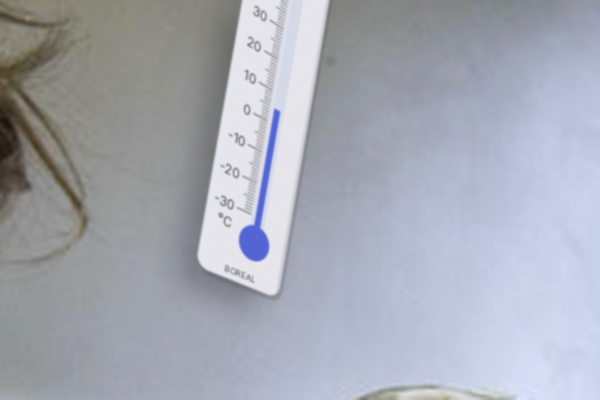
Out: 5
